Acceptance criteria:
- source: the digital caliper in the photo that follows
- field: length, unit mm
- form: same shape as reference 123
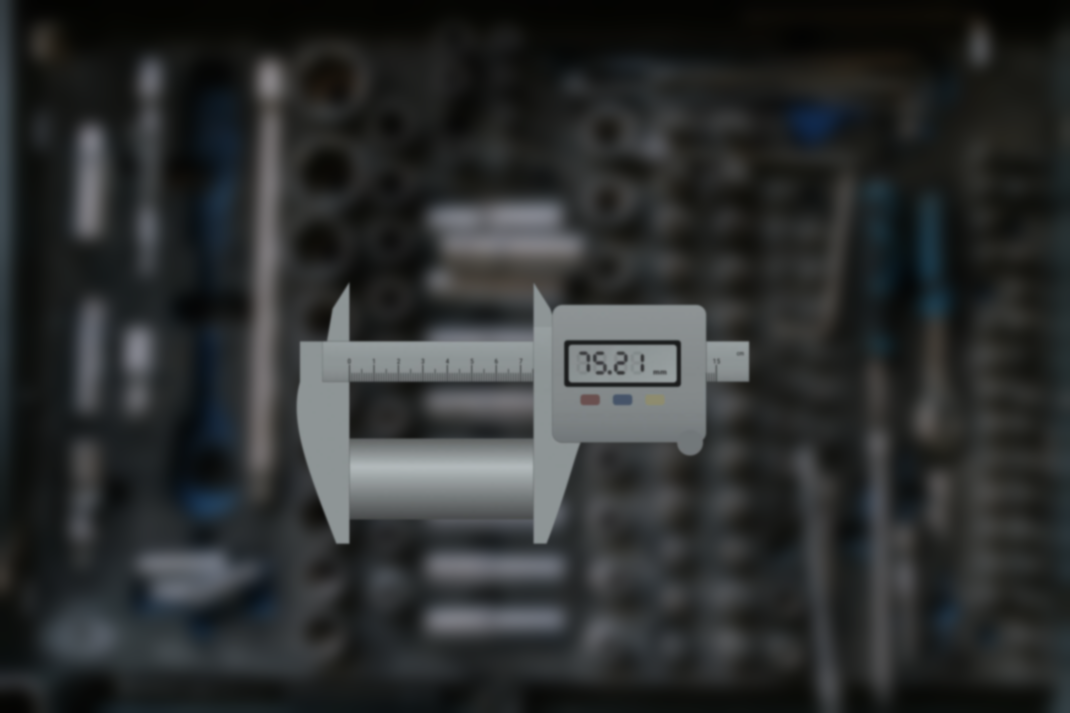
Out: 75.21
